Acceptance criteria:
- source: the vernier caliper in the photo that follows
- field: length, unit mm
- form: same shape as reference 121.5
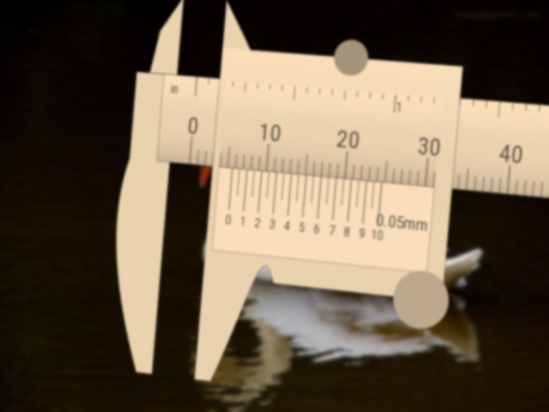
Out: 5.6
